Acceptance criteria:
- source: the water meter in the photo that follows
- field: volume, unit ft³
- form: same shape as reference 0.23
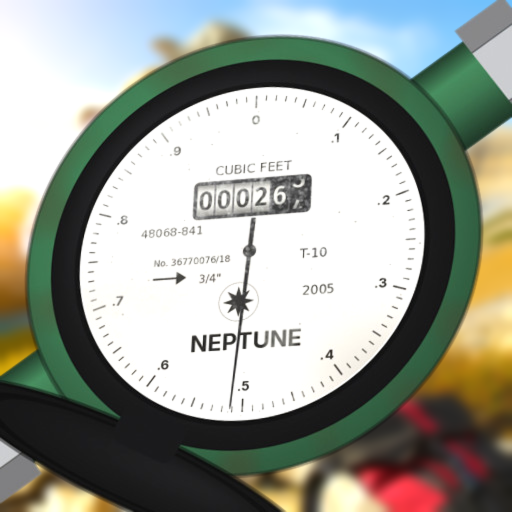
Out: 263.51
